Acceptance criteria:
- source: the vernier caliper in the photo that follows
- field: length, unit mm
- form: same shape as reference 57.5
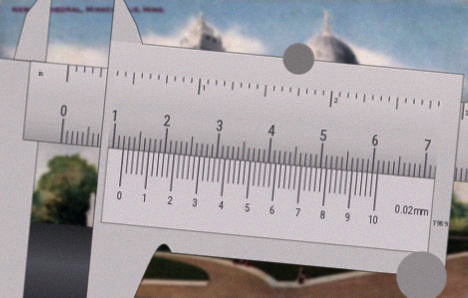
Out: 12.0
